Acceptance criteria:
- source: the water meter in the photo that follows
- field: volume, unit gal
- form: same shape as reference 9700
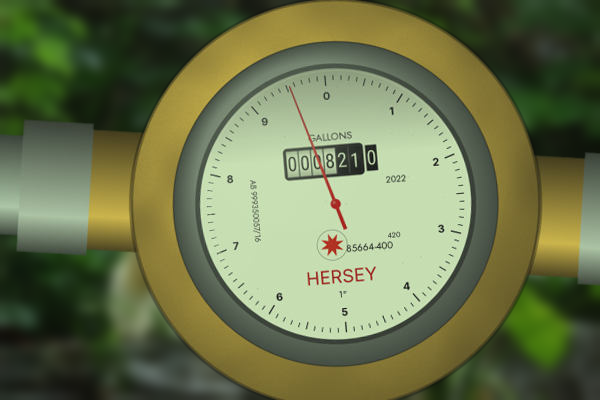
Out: 8209.5
